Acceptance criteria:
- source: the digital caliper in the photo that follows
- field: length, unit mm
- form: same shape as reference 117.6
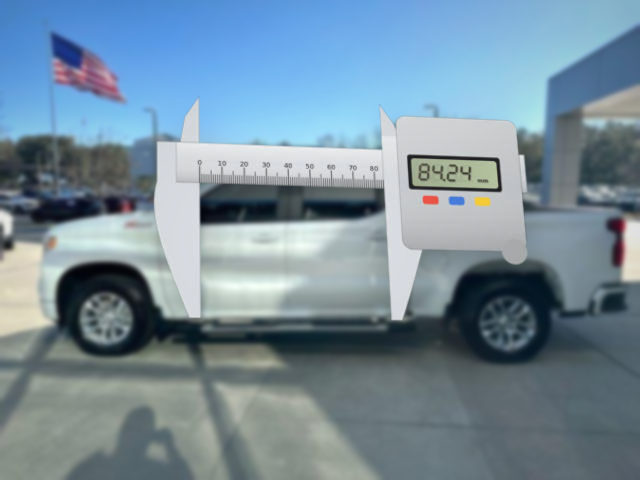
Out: 84.24
